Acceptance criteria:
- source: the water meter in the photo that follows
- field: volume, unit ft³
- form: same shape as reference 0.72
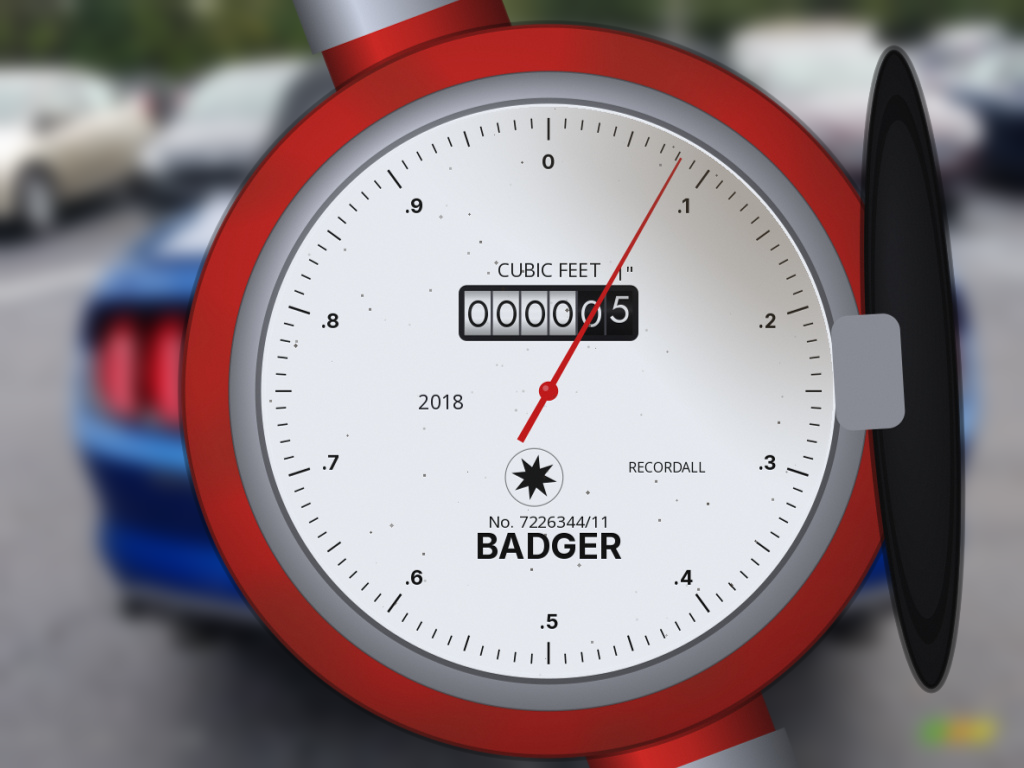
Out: 5.08
